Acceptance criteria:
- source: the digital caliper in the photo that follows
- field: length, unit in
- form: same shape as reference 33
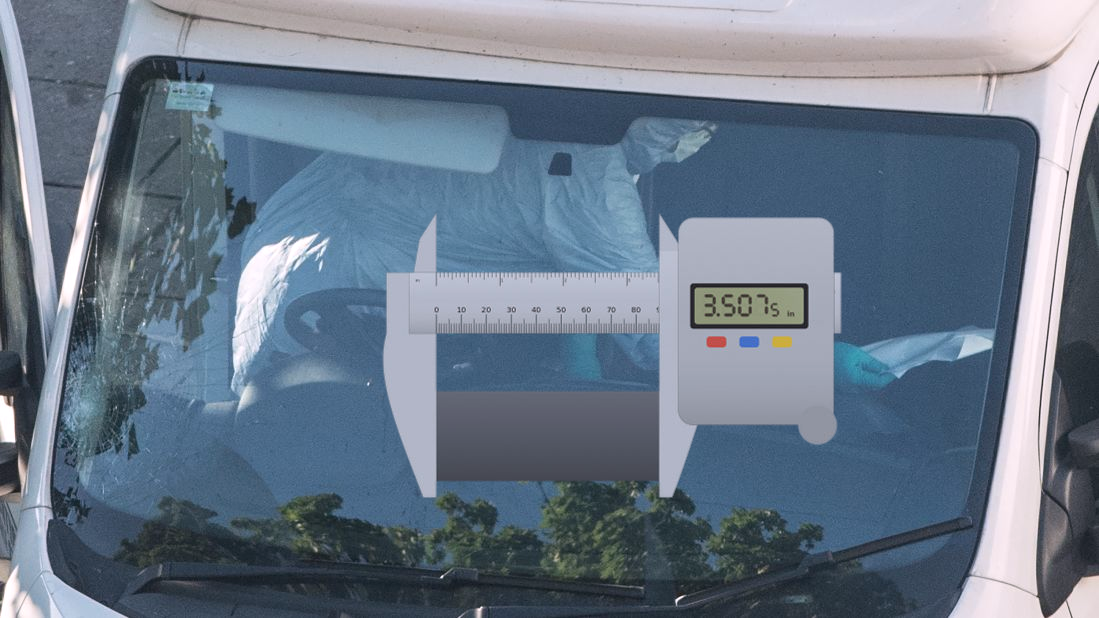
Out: 3.5075
